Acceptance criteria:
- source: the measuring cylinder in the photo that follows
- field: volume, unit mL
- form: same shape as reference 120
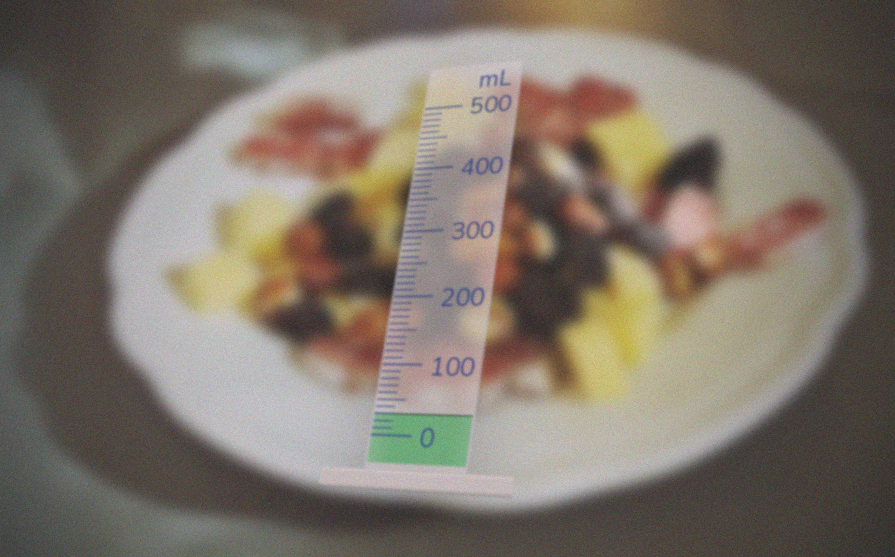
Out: 30
